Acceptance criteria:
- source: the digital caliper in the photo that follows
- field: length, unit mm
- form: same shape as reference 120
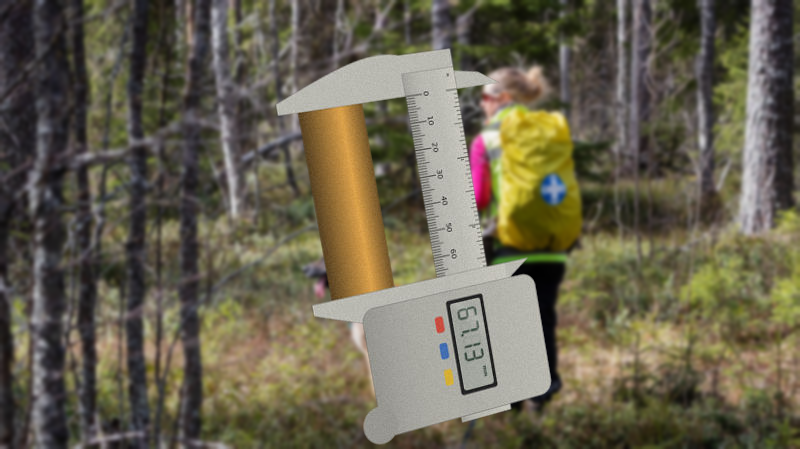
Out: 67.13
